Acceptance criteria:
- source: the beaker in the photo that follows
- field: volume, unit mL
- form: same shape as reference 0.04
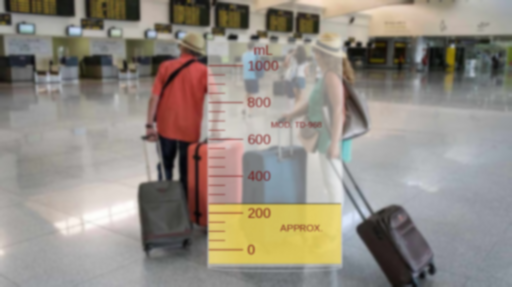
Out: 250
